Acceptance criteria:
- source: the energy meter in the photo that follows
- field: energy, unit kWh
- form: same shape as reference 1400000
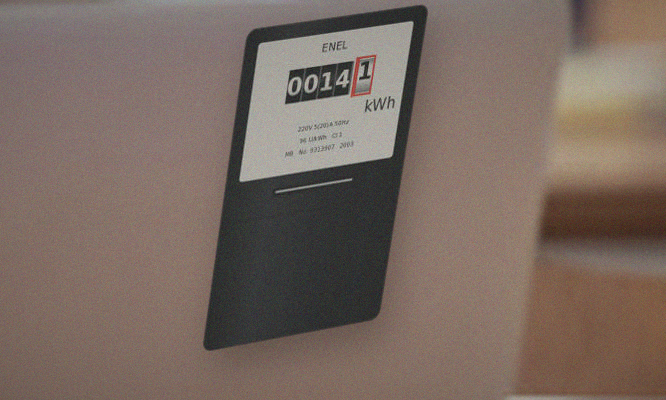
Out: 14.1
